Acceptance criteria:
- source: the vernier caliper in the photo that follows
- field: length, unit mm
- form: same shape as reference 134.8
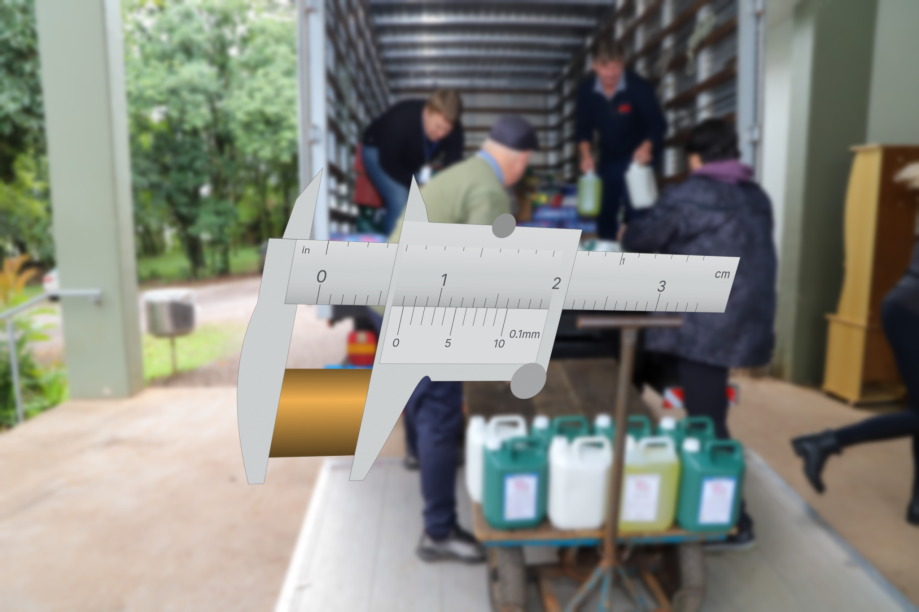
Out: 7.1
